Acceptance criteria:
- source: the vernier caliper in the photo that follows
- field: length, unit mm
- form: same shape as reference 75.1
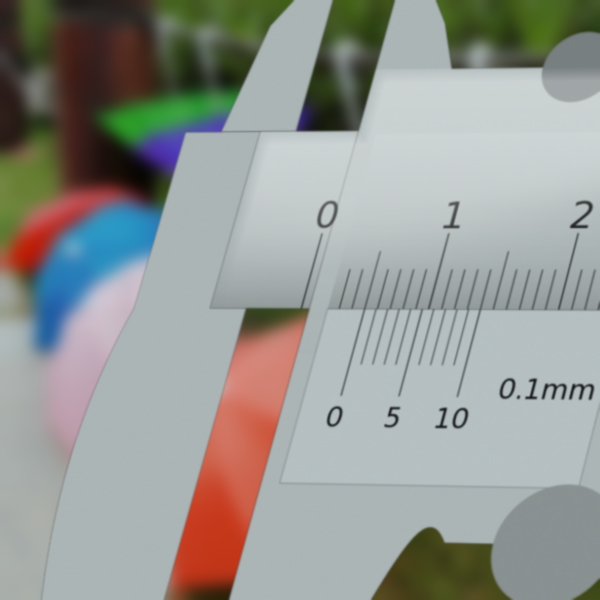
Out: 5.0
